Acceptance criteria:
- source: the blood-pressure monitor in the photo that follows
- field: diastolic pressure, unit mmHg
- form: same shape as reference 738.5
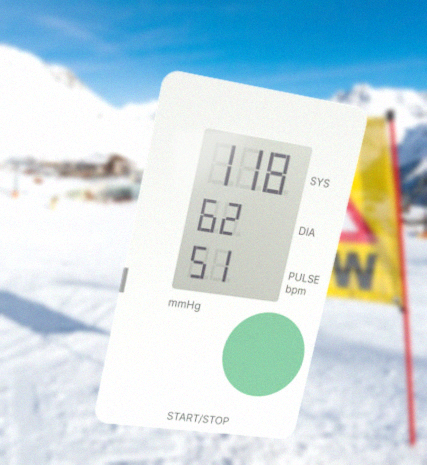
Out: 62
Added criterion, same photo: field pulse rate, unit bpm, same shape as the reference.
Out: 51
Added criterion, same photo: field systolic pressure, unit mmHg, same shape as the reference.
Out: 118
